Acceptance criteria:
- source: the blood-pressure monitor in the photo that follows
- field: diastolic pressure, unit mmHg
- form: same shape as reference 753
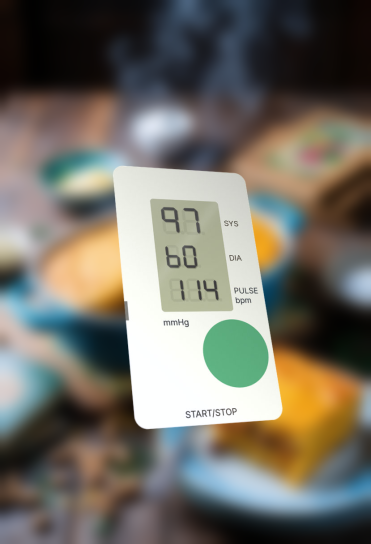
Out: 60
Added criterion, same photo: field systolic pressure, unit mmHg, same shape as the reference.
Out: 97
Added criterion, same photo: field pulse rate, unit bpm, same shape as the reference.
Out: 114
